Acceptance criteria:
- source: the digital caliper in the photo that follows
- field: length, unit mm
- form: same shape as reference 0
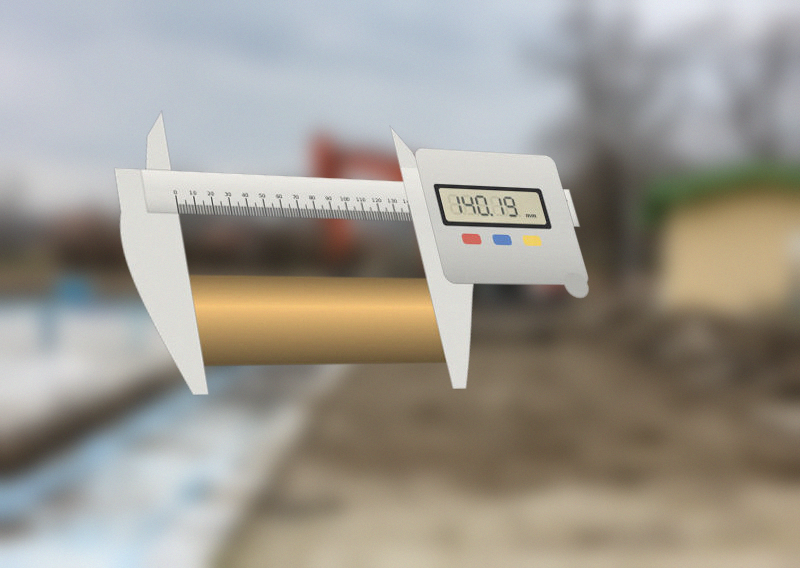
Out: 140.19
